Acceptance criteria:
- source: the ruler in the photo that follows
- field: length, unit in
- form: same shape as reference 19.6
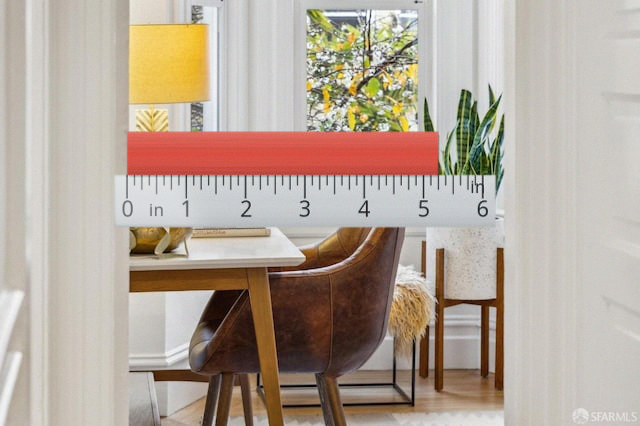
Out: 5.25
